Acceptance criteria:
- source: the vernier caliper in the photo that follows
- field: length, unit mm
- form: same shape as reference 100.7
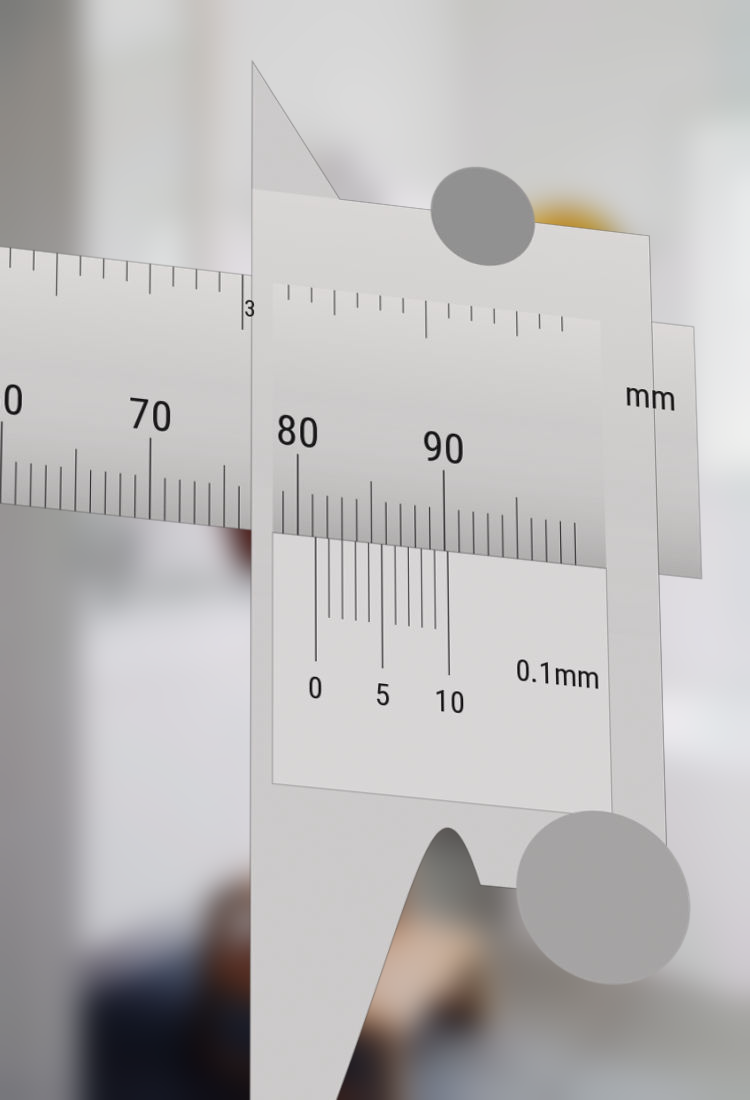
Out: 81.2
